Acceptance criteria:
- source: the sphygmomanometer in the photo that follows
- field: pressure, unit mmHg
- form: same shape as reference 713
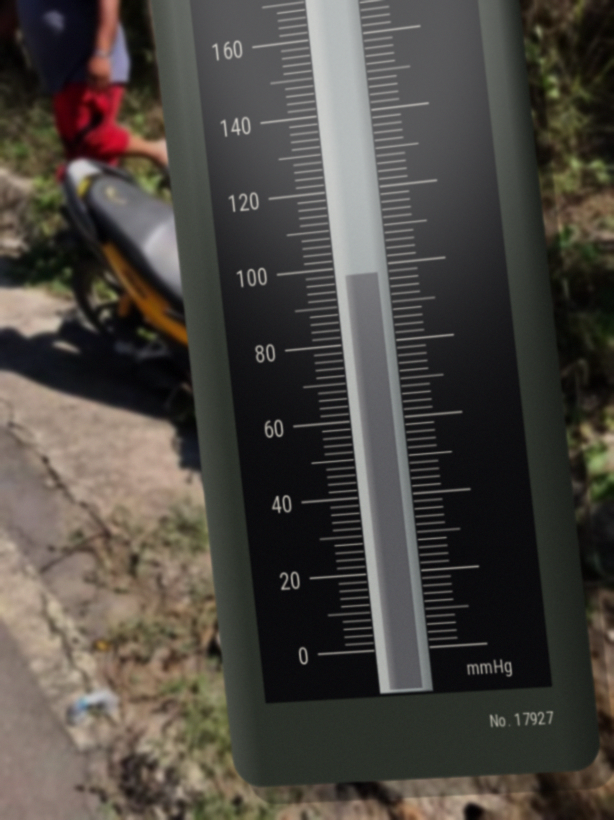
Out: 98
